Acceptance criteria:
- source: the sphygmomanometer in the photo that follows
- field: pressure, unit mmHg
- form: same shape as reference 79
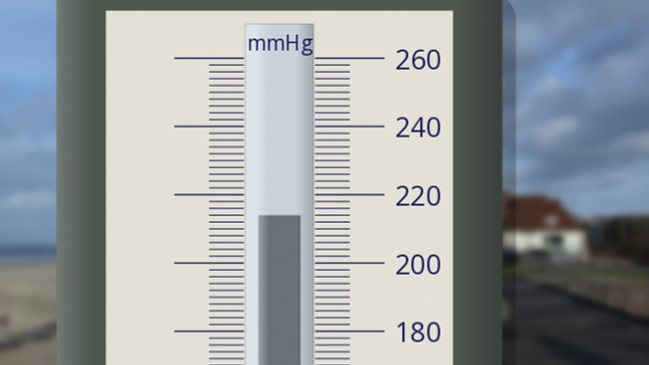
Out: 214
